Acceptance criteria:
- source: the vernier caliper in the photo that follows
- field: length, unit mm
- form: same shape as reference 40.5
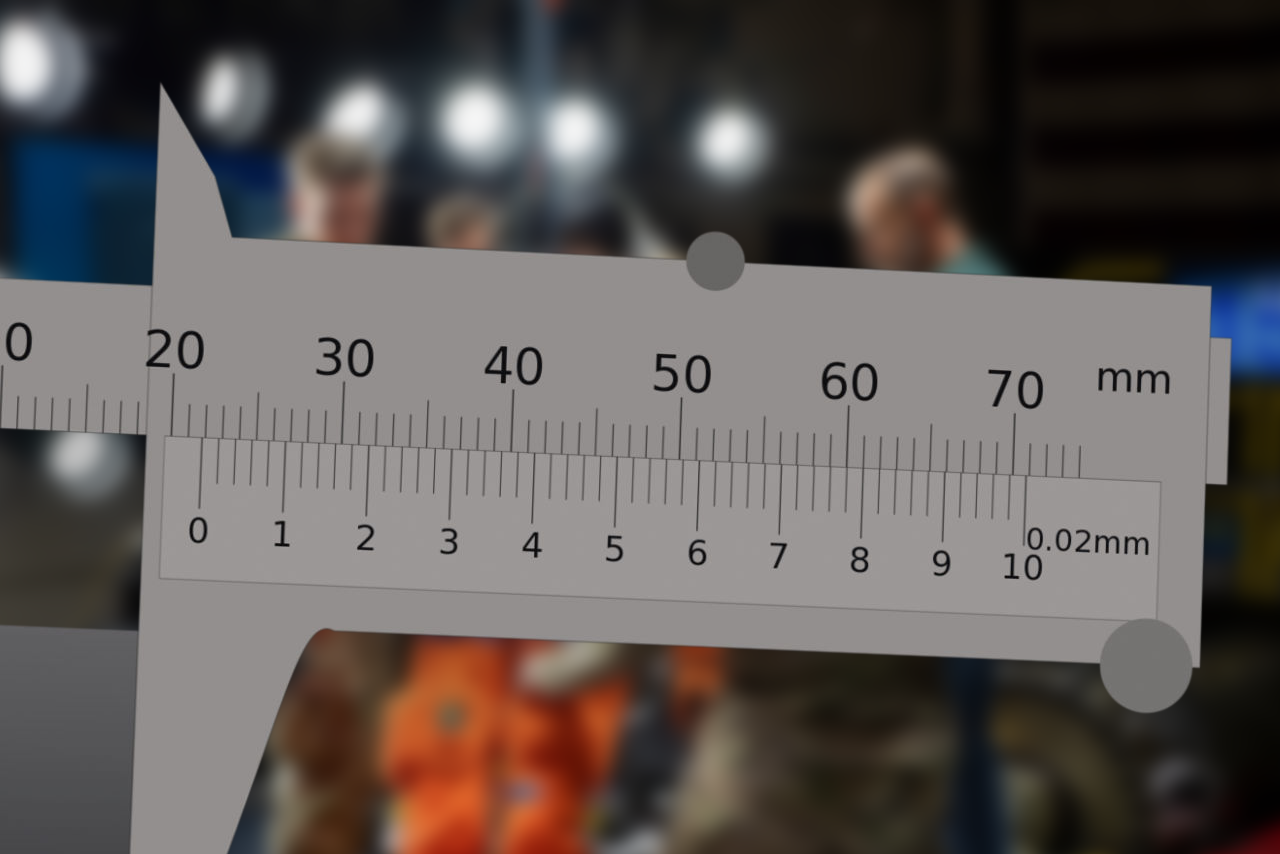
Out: 21.8
